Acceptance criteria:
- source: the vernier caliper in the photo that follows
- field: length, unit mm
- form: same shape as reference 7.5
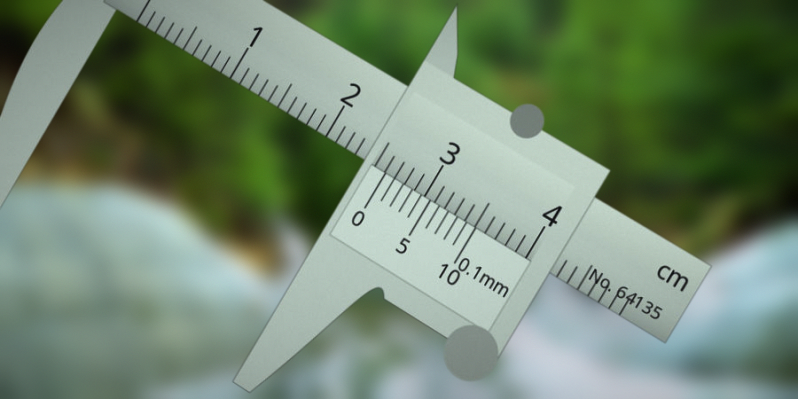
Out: 26.1
